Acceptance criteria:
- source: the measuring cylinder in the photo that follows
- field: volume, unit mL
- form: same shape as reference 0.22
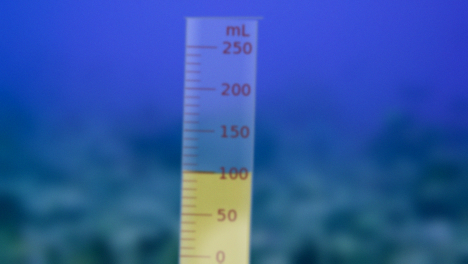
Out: 100
